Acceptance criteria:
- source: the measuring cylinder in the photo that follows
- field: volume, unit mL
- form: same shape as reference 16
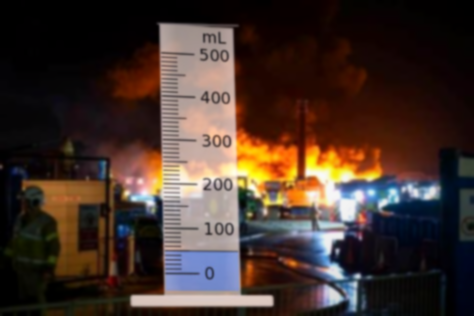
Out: 50
